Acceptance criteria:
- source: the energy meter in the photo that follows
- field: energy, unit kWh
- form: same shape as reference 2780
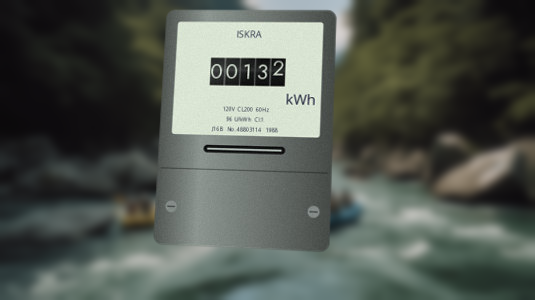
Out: 132
